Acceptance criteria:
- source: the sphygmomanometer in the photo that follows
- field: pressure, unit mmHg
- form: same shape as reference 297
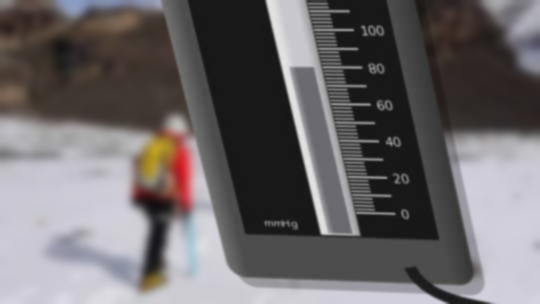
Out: 80
